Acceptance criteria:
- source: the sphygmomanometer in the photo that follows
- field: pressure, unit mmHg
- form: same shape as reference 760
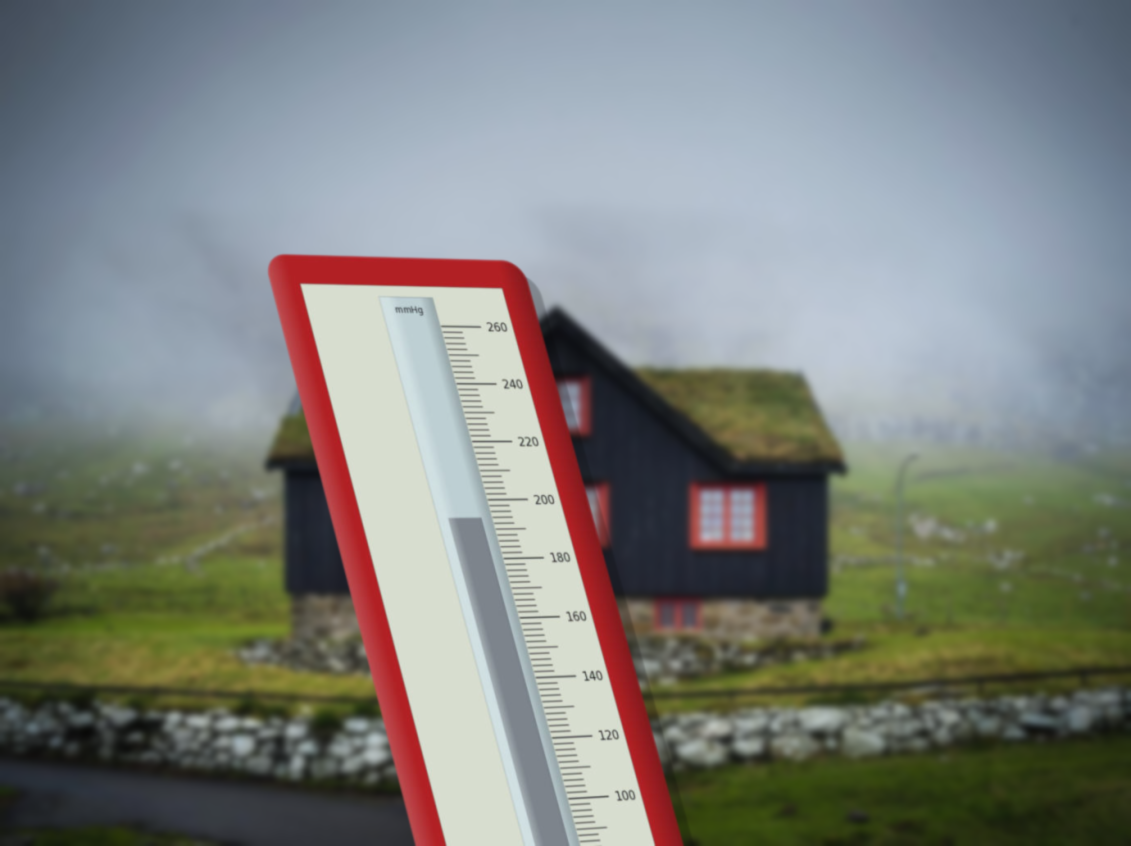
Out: 194
